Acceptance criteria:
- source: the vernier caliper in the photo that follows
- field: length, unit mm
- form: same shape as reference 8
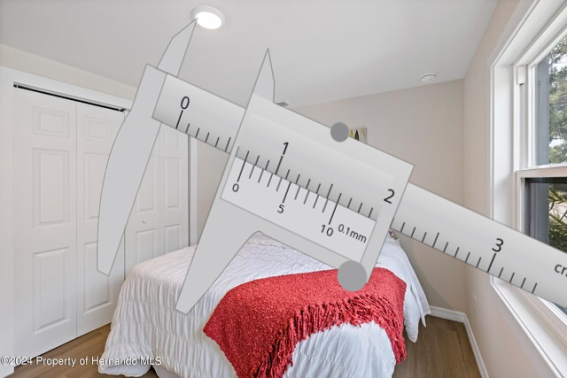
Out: 7.0
